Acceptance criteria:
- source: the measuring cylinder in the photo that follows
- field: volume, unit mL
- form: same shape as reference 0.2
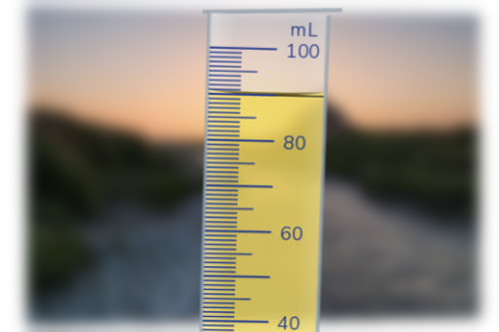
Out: 90
